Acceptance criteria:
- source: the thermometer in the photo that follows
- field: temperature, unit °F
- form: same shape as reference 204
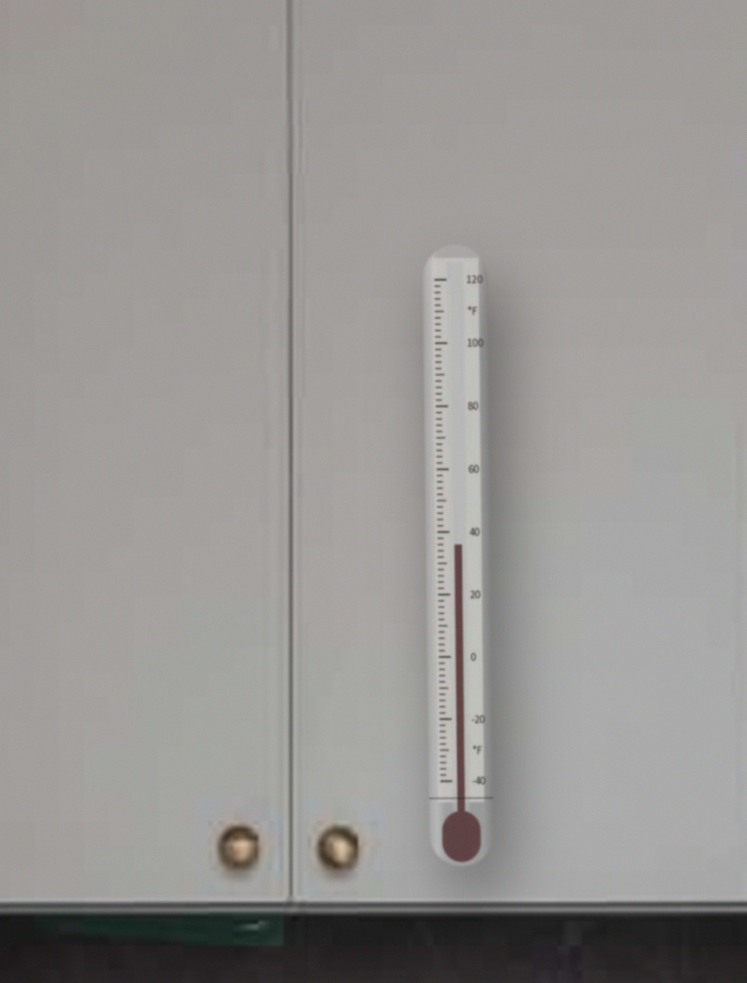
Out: 36
